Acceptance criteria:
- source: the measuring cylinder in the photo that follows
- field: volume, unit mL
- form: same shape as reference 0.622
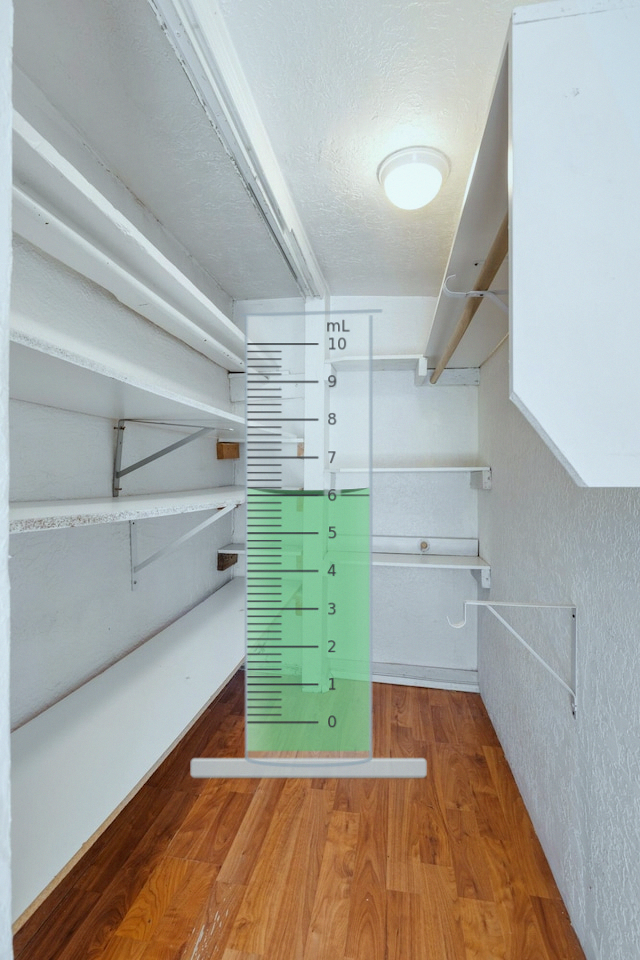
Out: 6
